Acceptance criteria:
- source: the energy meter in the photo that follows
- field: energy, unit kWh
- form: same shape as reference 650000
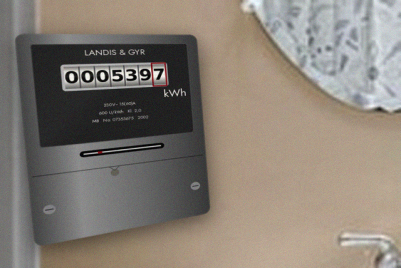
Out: 539.7
